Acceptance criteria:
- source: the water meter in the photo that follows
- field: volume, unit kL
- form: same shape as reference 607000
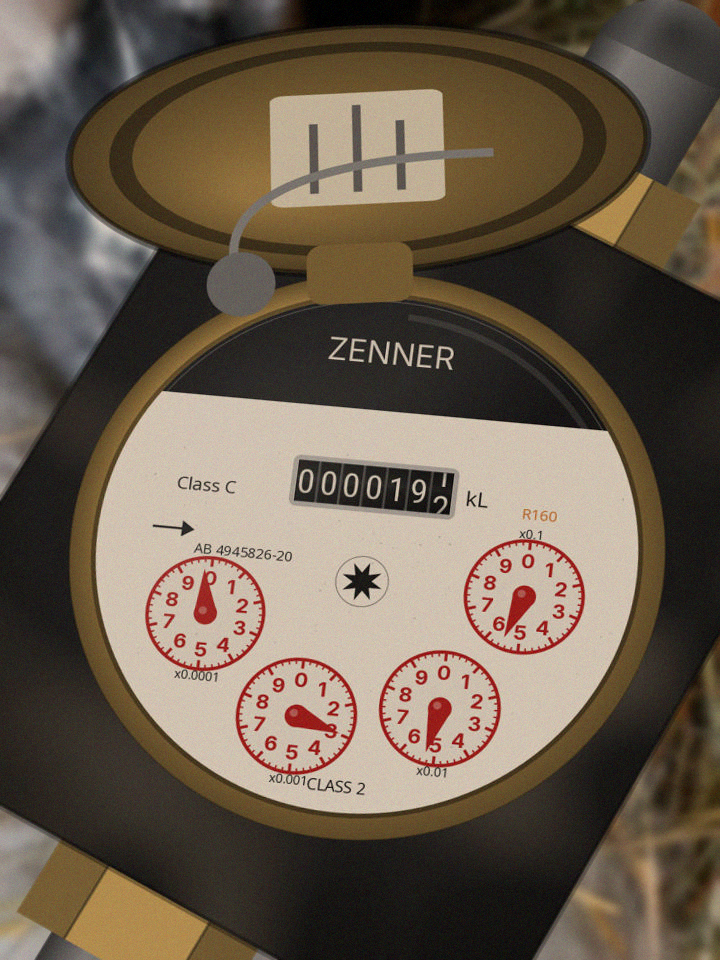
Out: 191.5529
